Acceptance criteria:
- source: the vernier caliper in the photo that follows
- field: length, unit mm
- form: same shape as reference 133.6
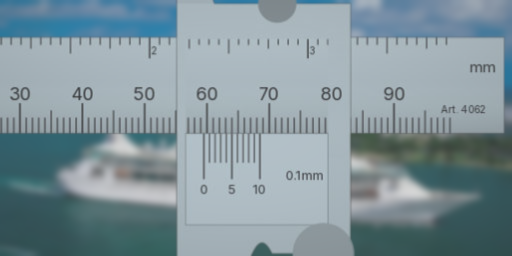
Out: 59.5
